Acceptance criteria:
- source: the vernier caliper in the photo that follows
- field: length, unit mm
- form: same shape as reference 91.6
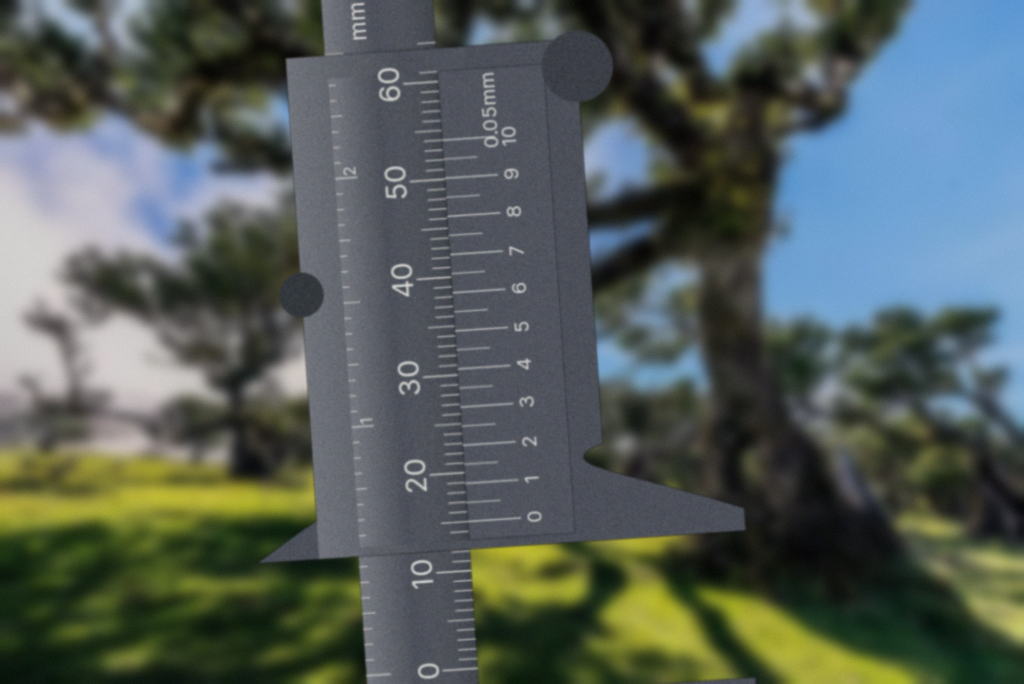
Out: 15.0
